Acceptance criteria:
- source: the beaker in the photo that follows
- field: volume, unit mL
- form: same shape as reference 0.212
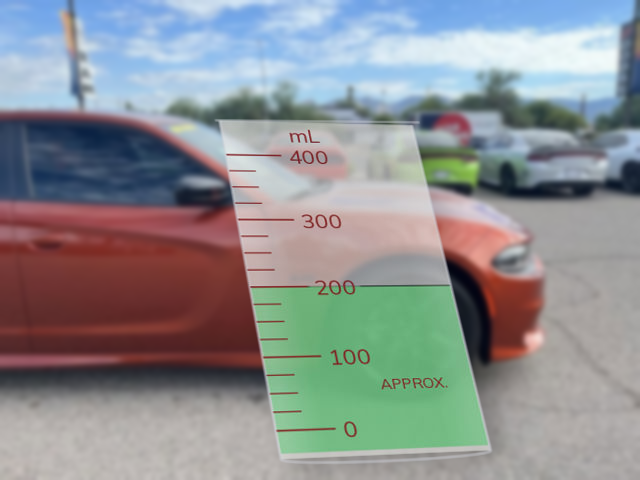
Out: 200
